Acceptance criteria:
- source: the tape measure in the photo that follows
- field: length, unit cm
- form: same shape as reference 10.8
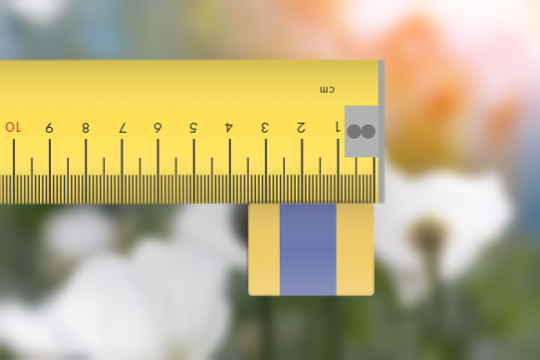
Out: 3.5
